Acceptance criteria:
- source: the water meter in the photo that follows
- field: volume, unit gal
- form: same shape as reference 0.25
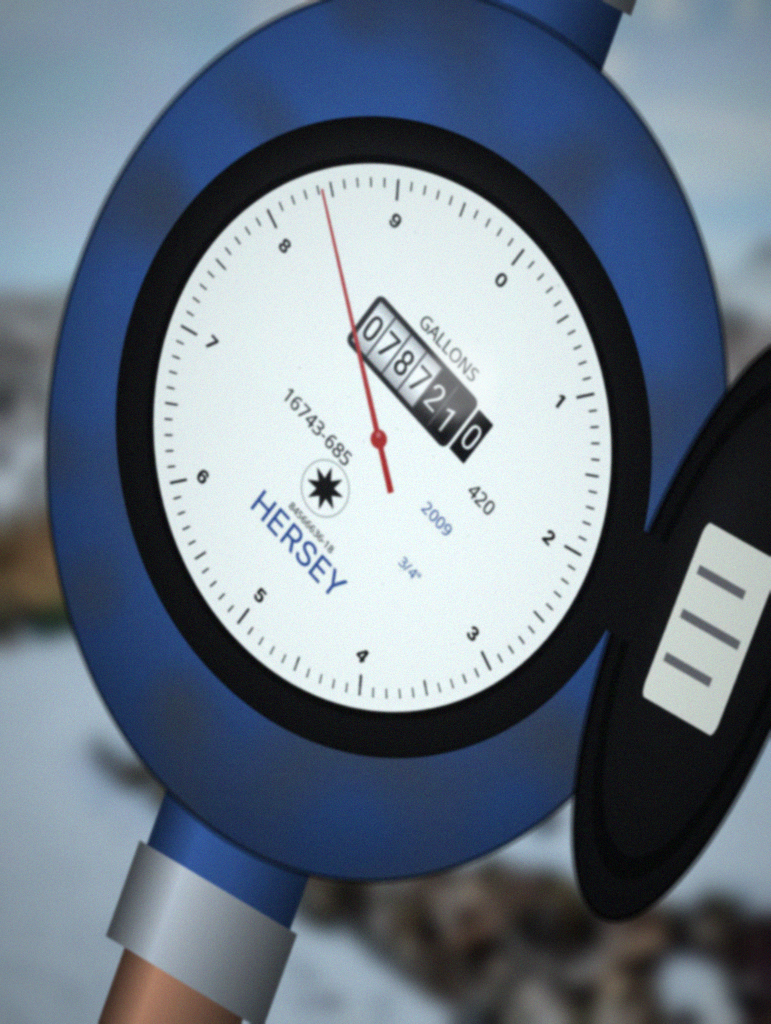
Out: 787208.4
